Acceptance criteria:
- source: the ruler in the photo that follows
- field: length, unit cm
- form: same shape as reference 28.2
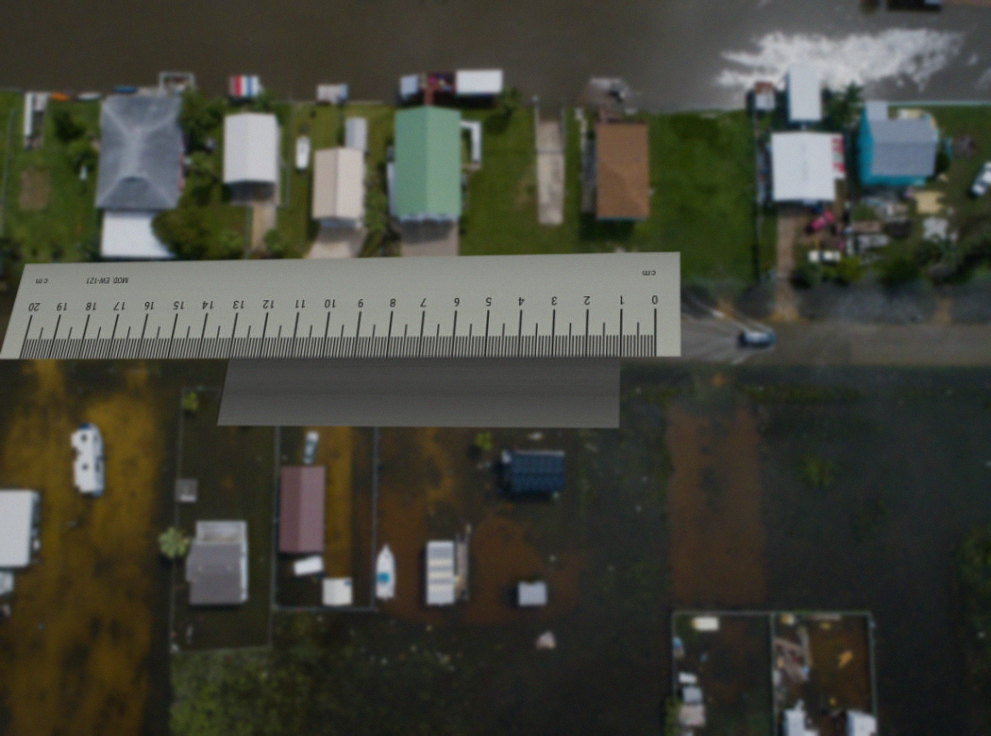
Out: 12
